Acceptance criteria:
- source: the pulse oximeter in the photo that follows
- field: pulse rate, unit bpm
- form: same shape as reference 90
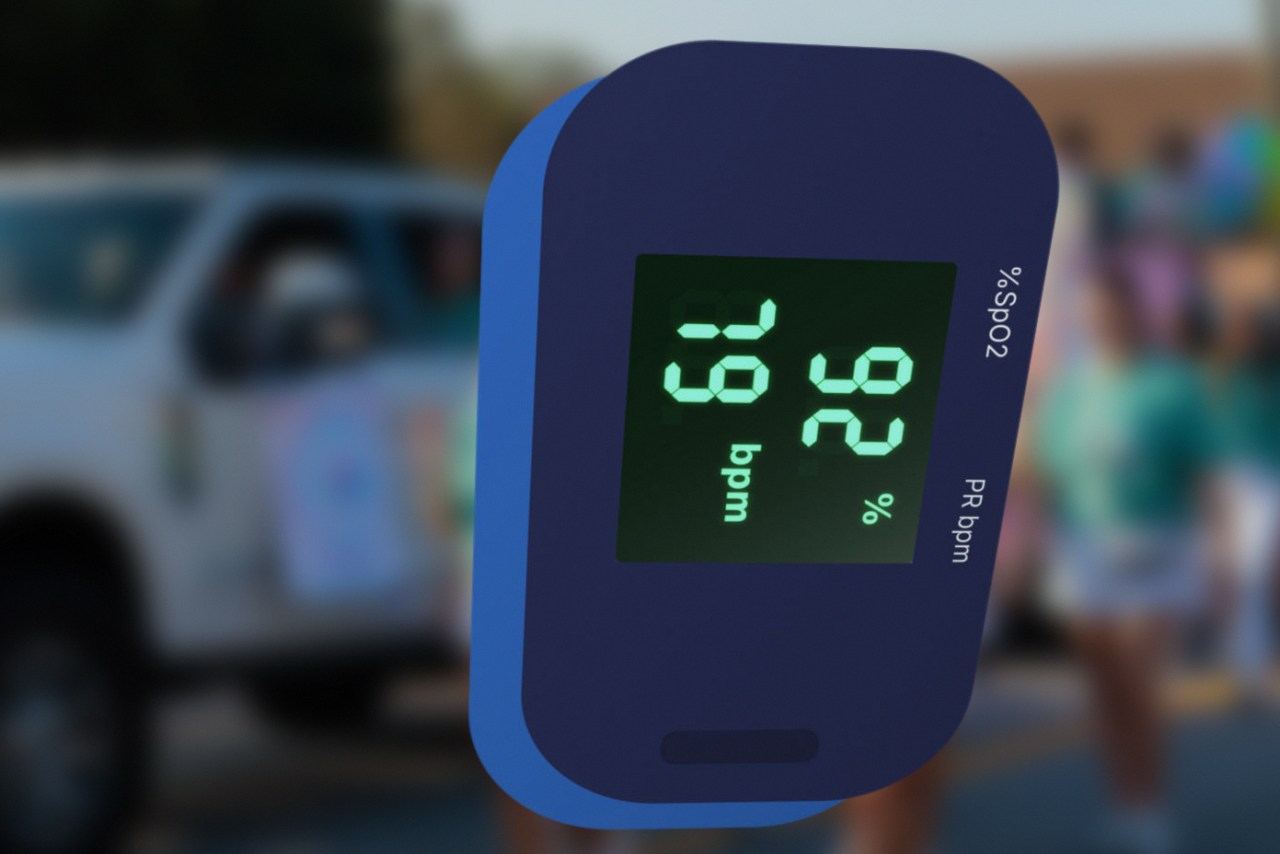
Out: 79
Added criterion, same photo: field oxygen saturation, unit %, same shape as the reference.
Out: 92
